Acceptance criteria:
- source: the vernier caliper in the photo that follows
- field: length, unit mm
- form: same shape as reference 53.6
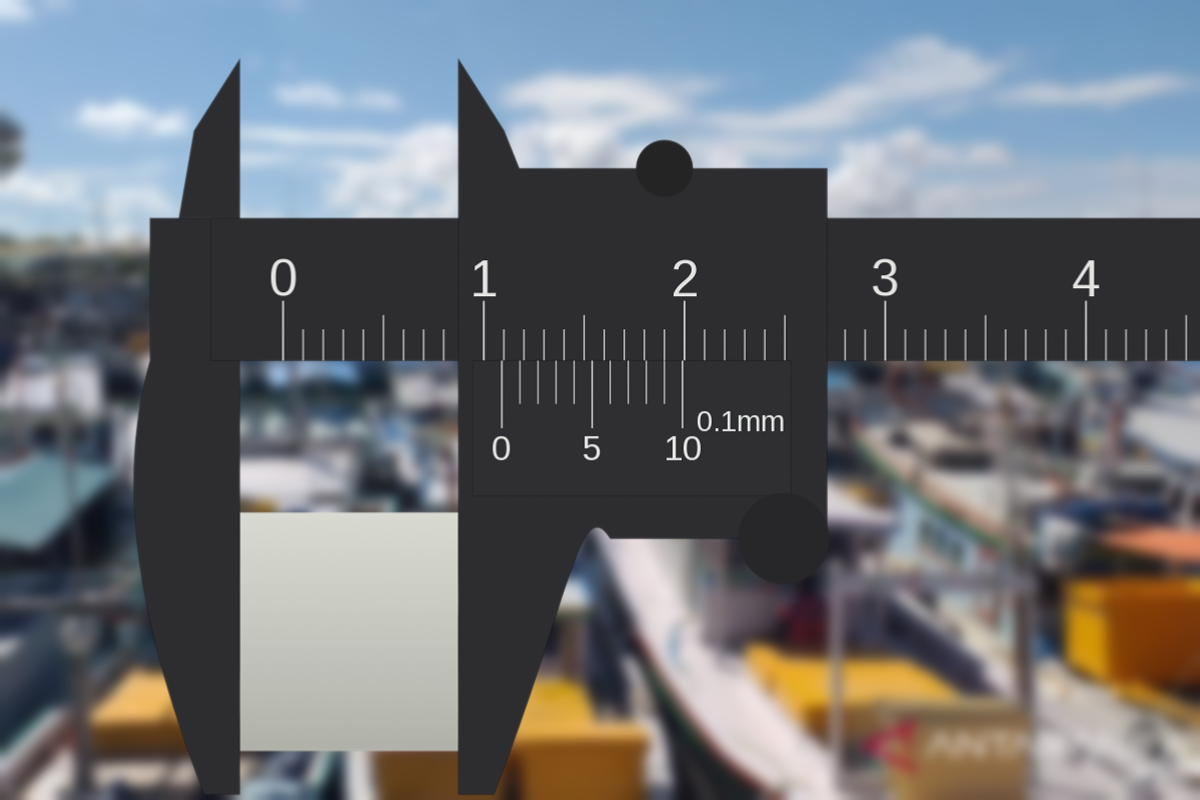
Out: 10.9
